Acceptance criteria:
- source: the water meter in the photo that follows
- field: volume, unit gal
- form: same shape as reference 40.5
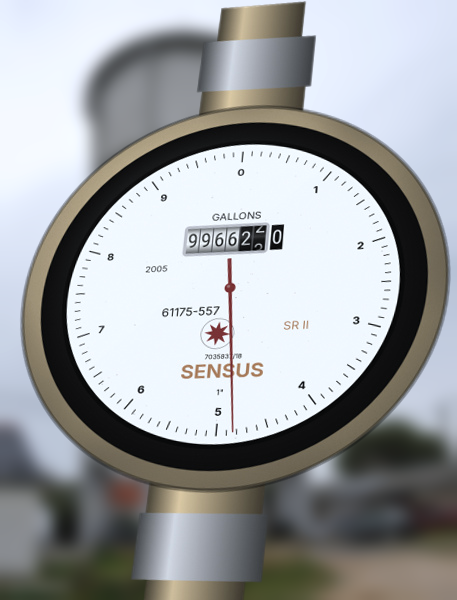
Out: 9966224.8
